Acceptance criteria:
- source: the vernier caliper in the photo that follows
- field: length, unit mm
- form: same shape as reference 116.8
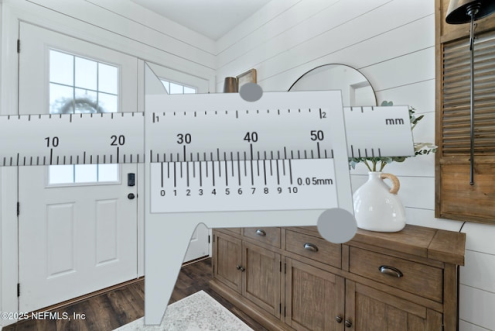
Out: 26.6
